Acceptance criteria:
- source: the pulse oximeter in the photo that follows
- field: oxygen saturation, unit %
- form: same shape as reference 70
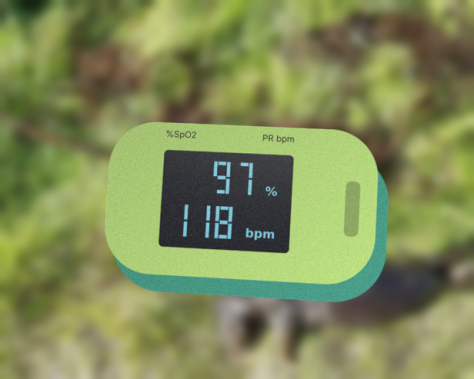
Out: 97
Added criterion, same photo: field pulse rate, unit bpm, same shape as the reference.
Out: 118
